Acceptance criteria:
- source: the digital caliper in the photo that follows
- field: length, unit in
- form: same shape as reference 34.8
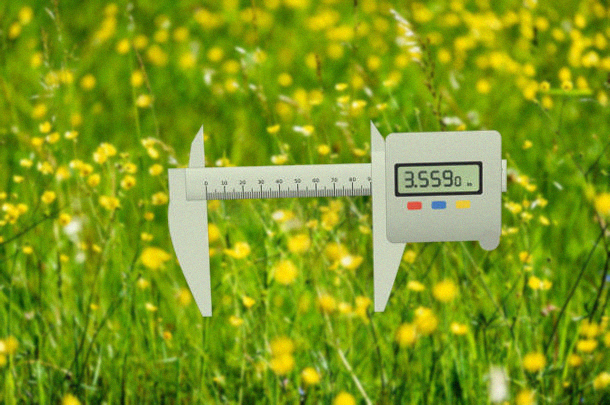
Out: 3.5590
